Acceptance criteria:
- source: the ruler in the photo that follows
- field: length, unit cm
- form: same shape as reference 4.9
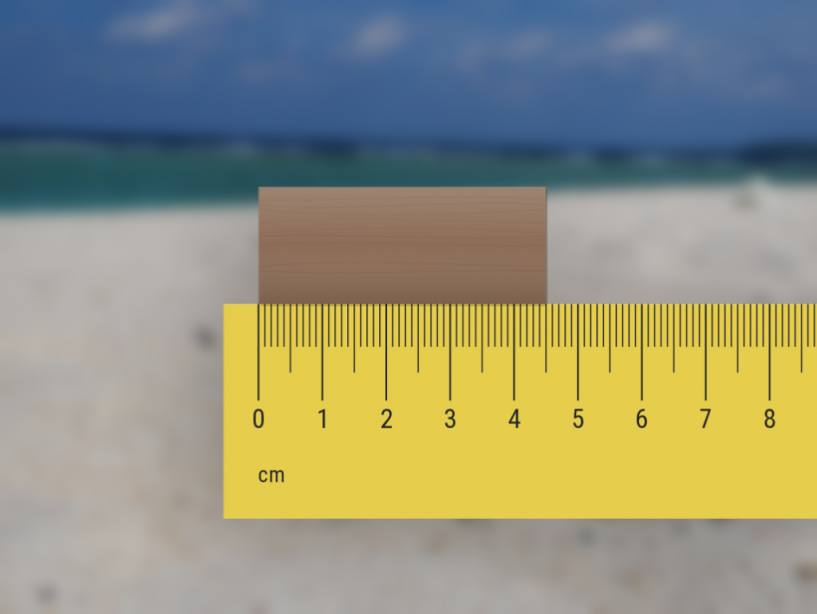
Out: 4.5
